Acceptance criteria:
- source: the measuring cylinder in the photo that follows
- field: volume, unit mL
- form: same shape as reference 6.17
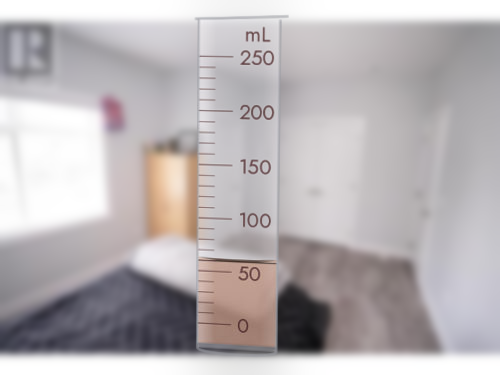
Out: 60
